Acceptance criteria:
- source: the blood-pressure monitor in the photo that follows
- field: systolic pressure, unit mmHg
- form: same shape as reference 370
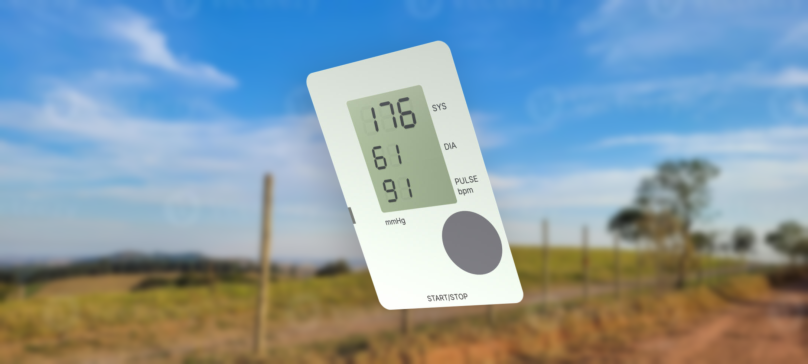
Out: 176
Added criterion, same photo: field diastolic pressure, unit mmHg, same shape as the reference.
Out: 61
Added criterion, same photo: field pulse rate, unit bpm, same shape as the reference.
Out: 91
